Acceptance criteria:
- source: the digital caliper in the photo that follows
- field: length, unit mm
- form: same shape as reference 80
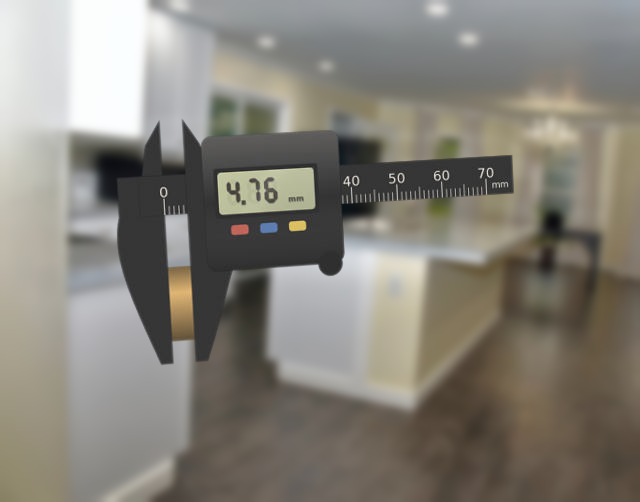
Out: 4.76
